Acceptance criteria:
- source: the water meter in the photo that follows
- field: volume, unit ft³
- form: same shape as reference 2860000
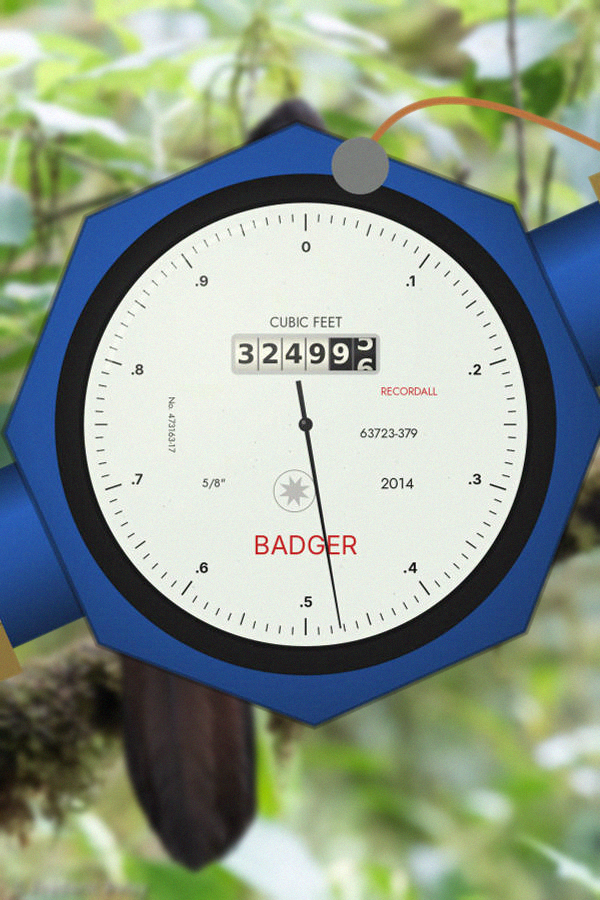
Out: 324995.47
